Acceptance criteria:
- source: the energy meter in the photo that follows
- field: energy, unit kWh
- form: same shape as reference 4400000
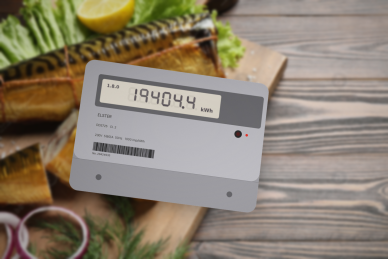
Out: 19404.4
